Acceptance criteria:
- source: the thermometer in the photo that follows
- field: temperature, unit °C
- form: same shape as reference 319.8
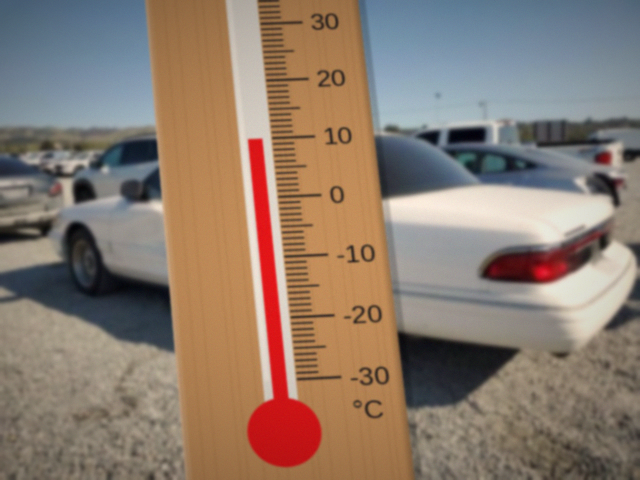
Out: 10
